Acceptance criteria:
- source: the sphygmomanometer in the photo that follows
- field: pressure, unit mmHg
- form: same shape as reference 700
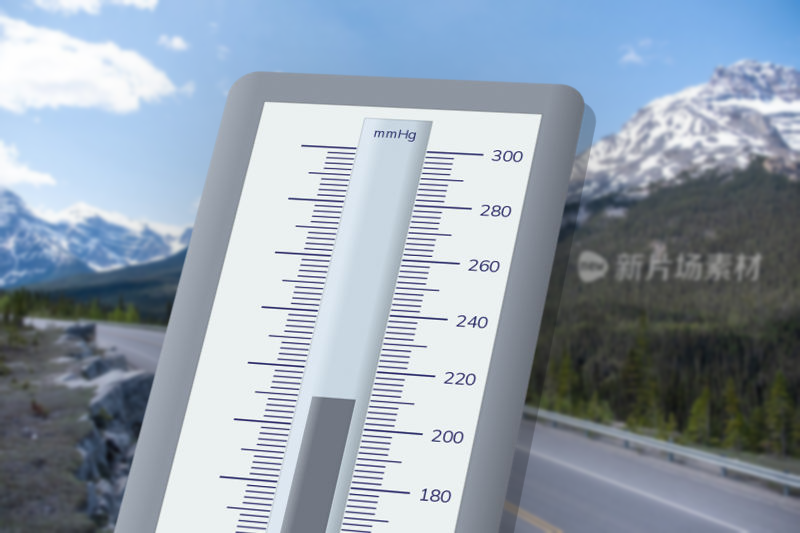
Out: 210
